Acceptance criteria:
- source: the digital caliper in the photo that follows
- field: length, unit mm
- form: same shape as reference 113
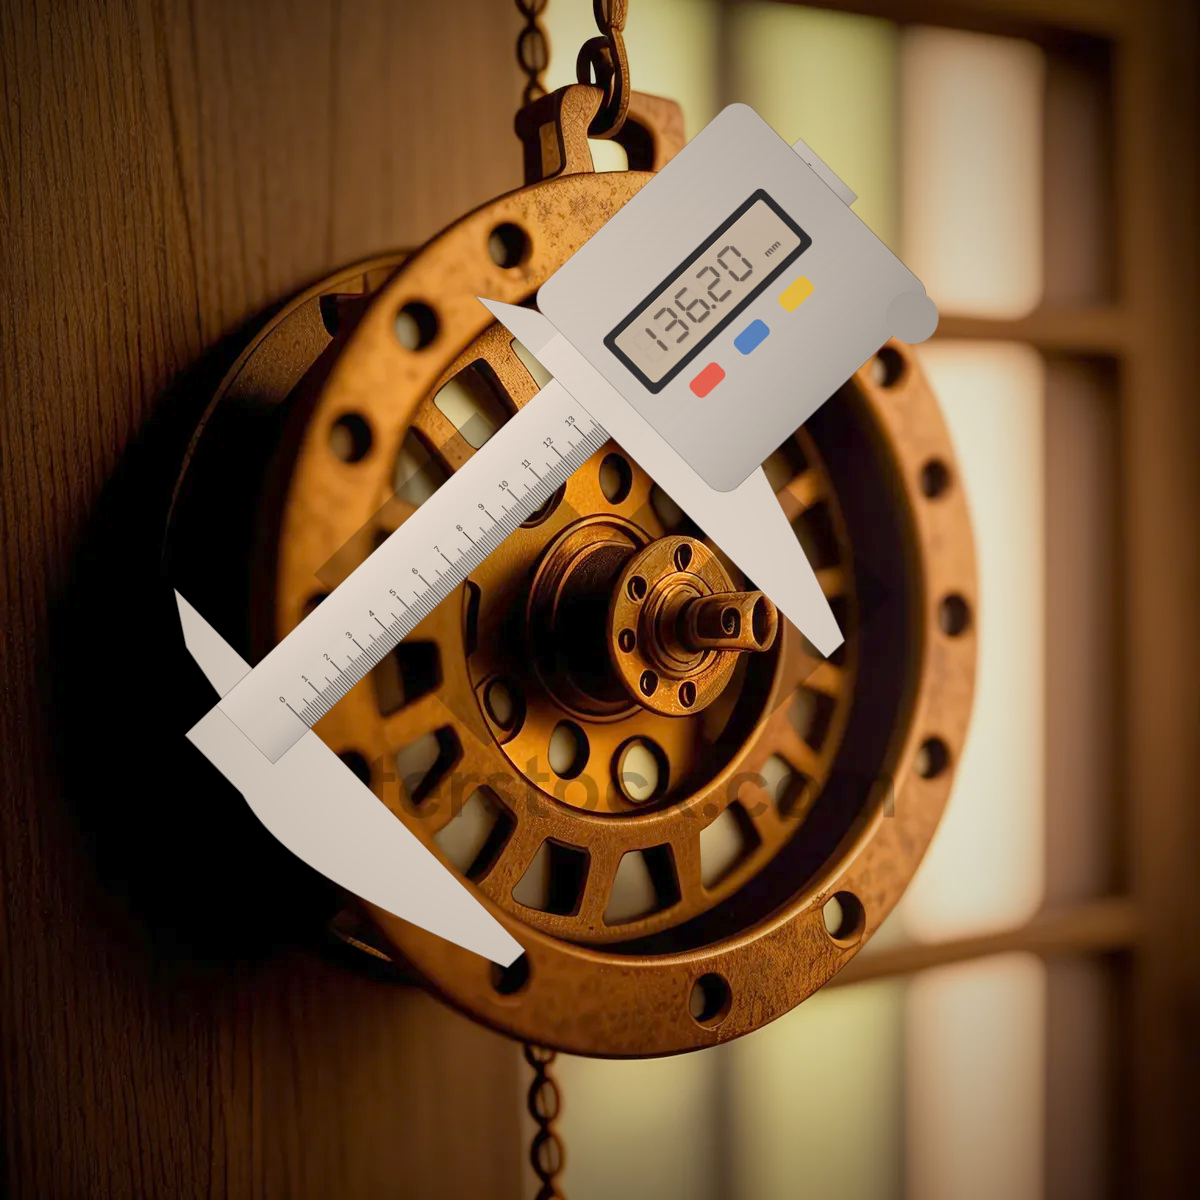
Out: 136.20
